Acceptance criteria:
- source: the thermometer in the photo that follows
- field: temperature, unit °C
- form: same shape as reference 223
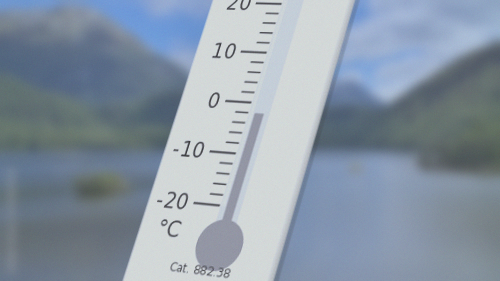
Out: -2
